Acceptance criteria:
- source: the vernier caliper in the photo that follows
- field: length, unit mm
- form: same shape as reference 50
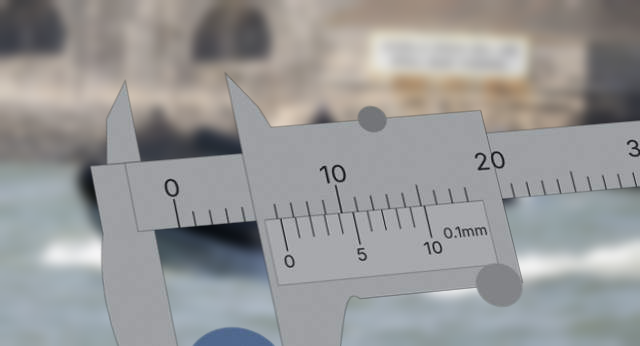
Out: 6.2
